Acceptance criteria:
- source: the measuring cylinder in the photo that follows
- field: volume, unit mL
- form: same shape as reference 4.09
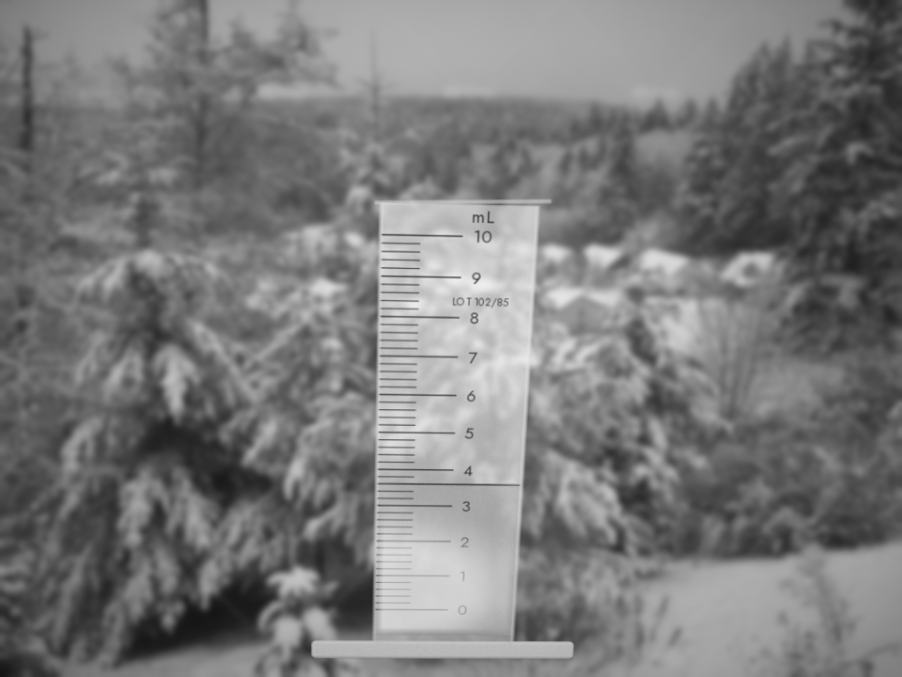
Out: 3.6
